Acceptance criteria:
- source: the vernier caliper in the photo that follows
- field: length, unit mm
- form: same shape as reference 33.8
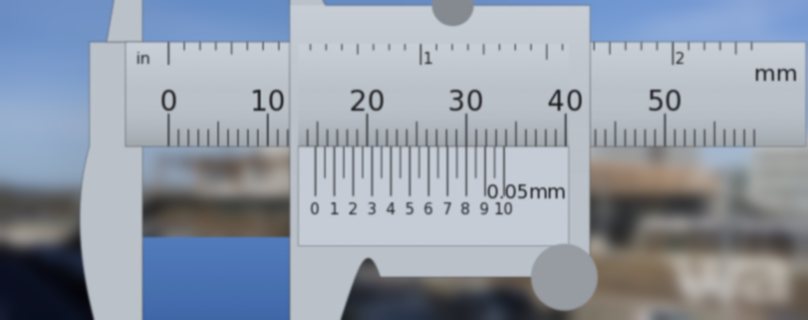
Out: 14.8
